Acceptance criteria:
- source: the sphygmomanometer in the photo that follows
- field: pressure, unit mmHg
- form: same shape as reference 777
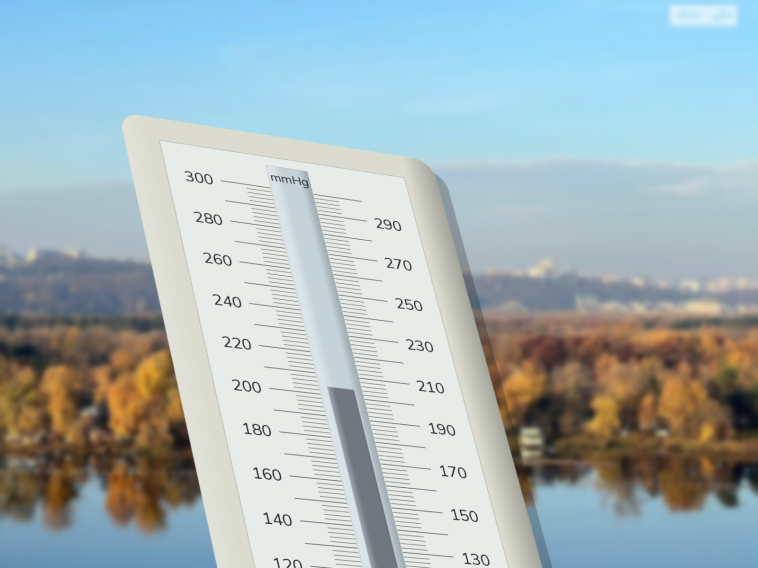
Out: 204
